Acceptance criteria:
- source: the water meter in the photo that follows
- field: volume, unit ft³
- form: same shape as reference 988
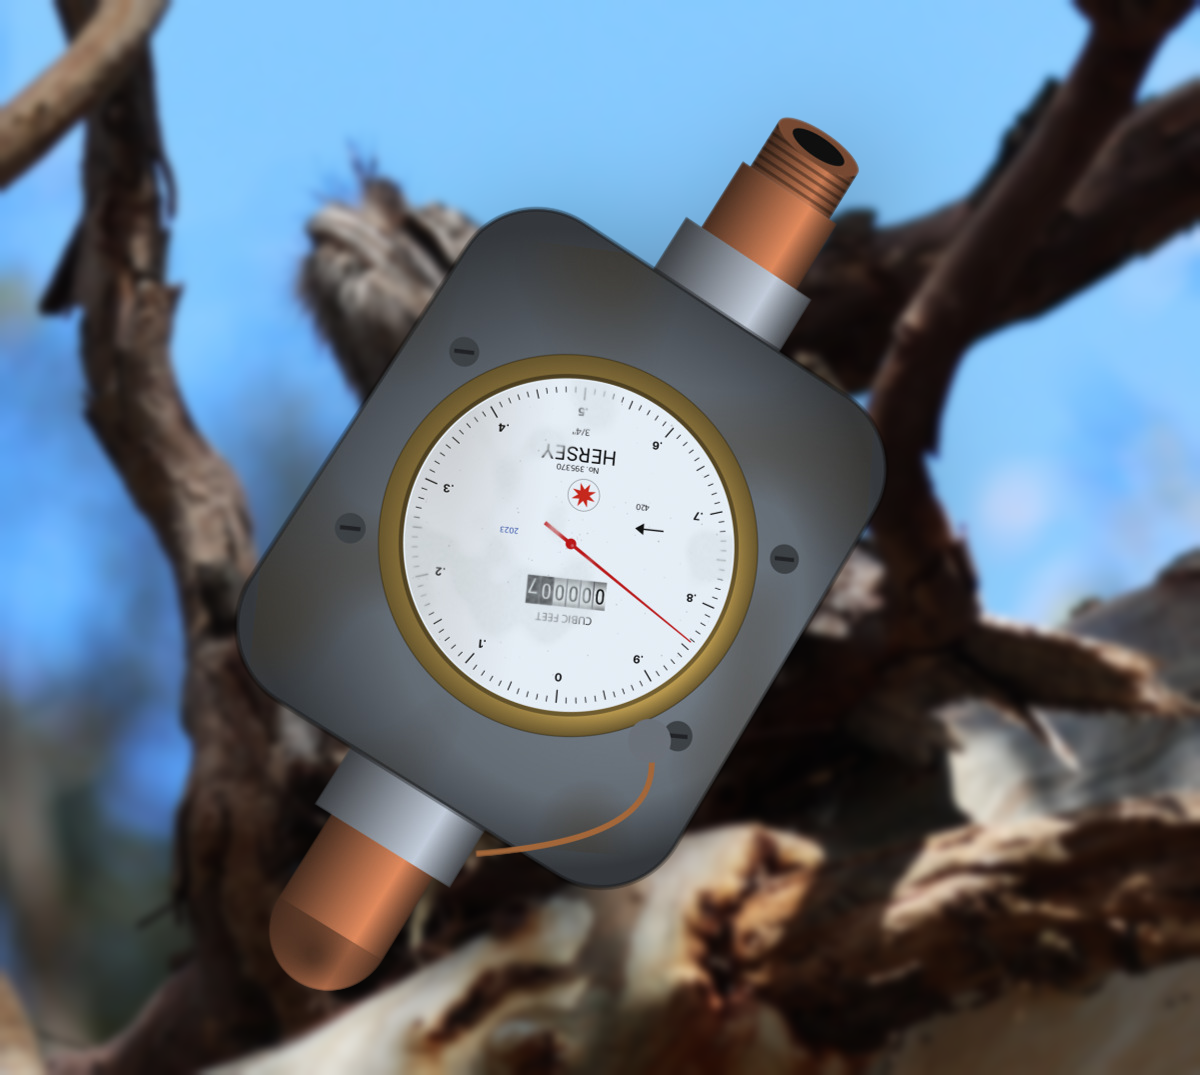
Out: 6.84
